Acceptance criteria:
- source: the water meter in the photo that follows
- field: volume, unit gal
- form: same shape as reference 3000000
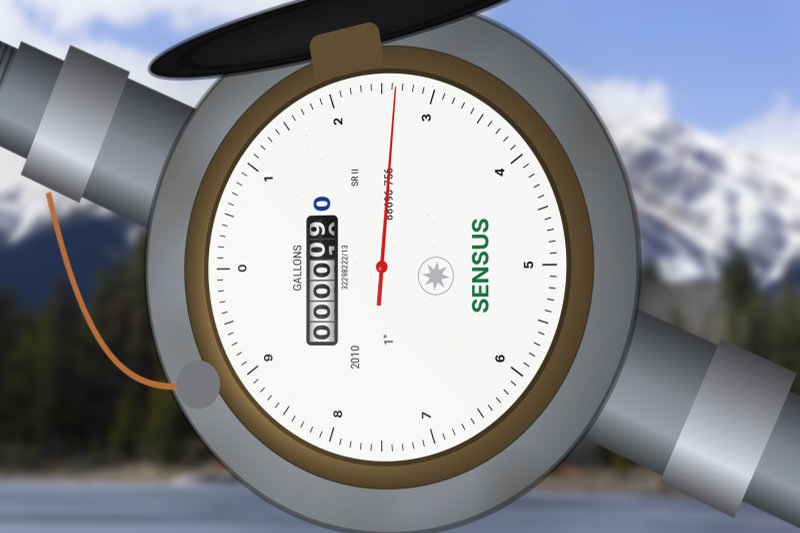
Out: 92.6
